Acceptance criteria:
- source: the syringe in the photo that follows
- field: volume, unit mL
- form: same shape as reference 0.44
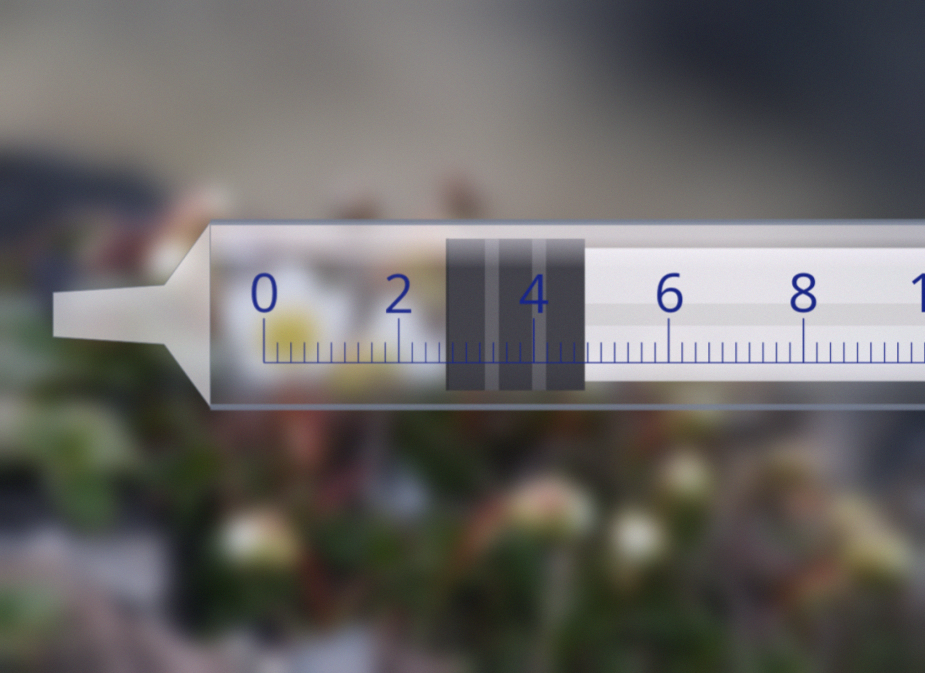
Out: 2.7
